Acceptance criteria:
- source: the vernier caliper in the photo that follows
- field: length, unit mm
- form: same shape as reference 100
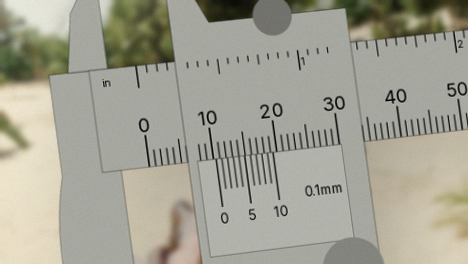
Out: 10.4
